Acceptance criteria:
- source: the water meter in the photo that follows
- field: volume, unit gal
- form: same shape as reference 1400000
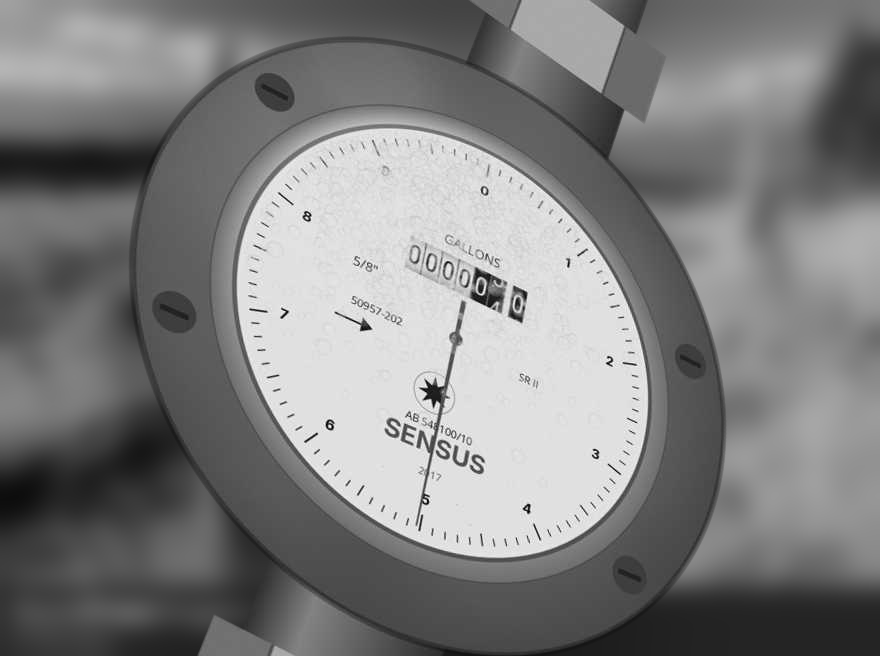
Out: 35.0
